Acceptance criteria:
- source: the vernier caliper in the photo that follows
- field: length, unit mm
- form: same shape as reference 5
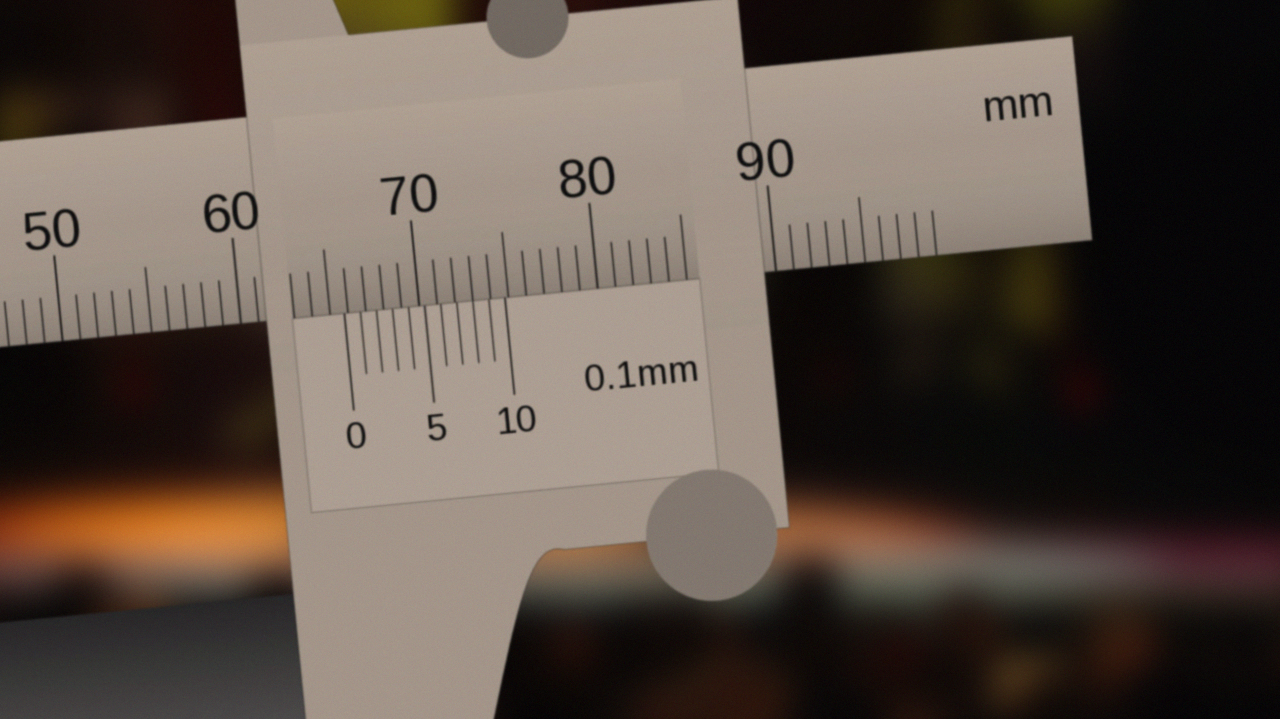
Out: 65.8
